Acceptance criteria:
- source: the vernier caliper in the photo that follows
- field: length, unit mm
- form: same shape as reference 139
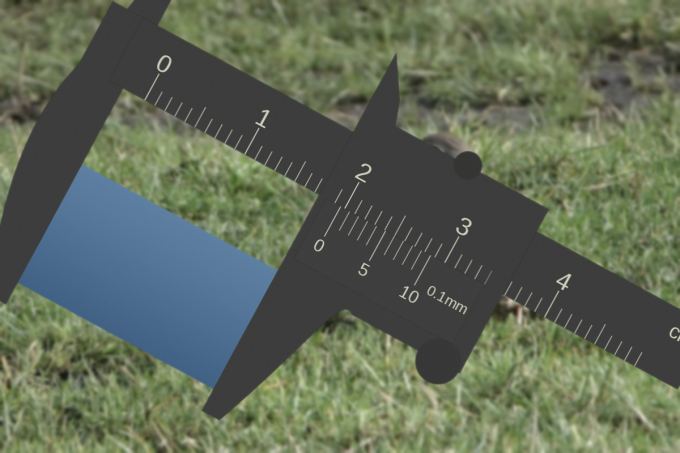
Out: 19.6
